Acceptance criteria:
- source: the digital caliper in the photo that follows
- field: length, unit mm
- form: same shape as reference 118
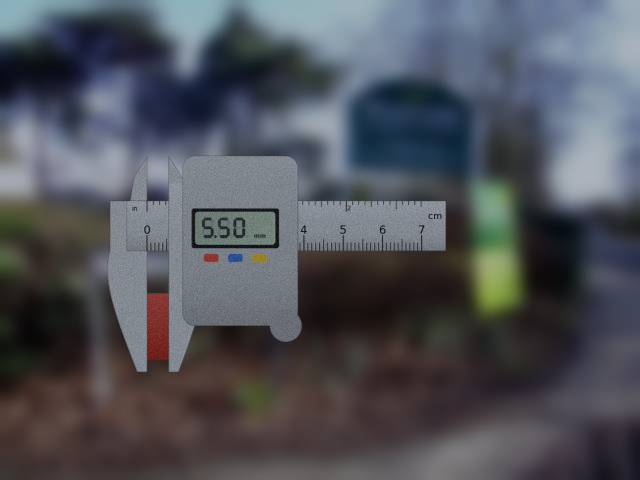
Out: 5.50
